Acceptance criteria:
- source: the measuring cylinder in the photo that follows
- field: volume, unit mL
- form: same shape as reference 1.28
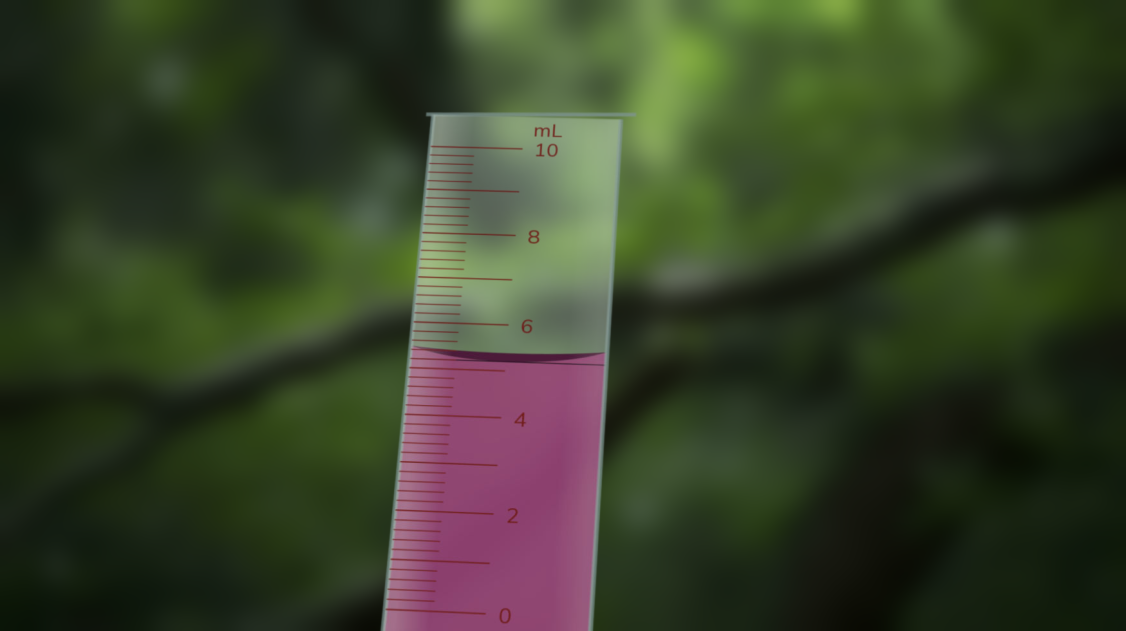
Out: 5.2
